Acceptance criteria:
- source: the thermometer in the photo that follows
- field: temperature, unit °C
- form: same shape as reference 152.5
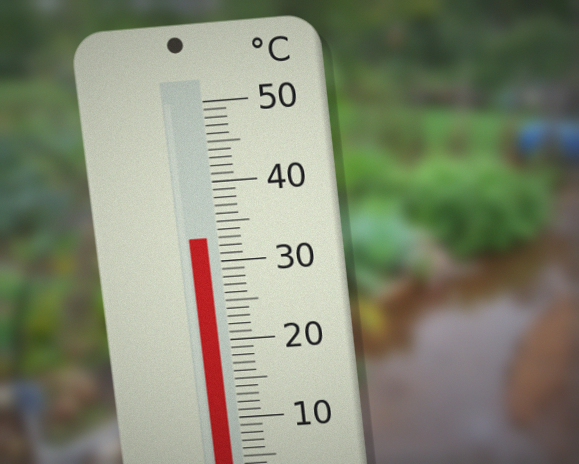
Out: 33
